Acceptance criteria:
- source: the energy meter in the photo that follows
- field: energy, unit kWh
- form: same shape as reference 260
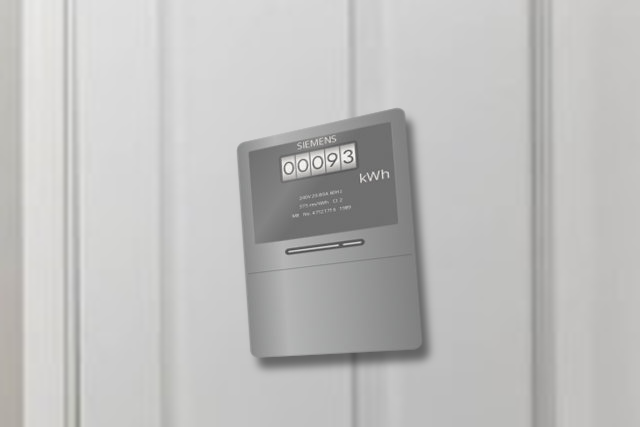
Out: 93
